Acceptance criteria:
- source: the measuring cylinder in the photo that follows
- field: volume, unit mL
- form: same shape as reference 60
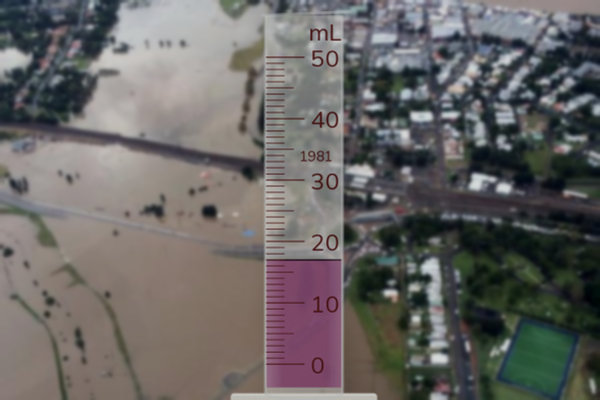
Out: 17
